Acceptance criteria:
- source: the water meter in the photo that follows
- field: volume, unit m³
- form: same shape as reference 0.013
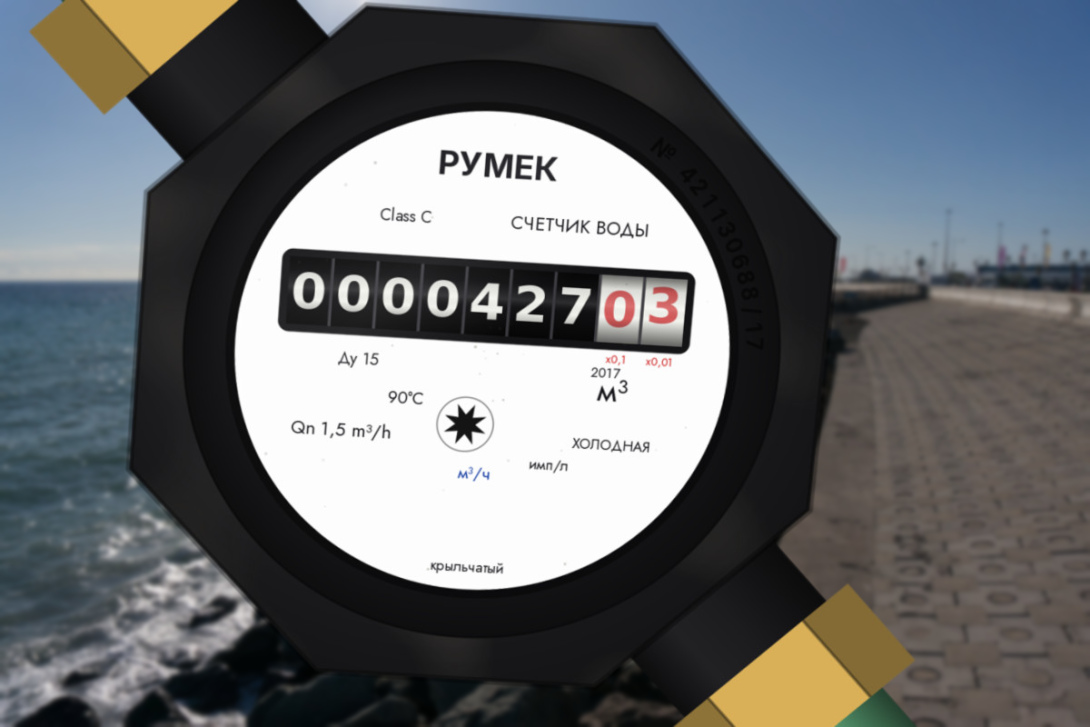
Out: 427.03
